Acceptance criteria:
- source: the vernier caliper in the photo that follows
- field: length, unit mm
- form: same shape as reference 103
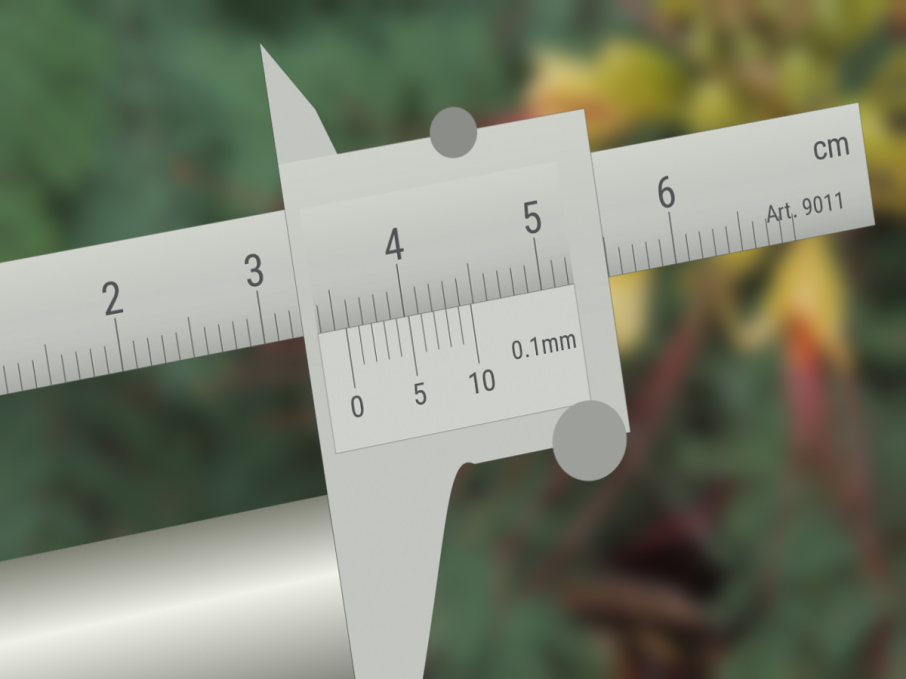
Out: 35.8
